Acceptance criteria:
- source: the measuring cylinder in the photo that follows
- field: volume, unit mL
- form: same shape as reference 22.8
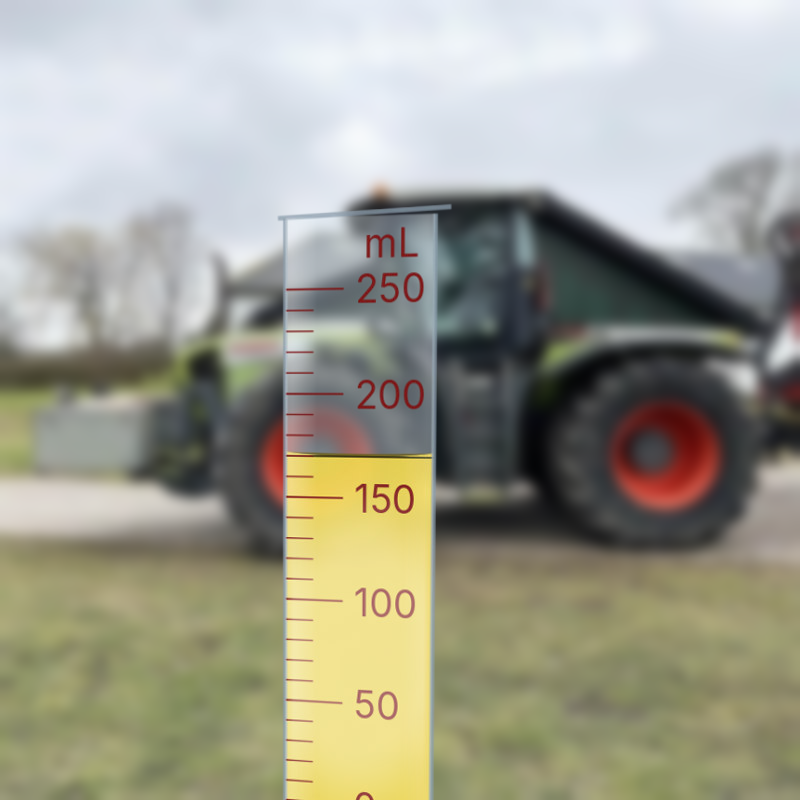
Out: 170
